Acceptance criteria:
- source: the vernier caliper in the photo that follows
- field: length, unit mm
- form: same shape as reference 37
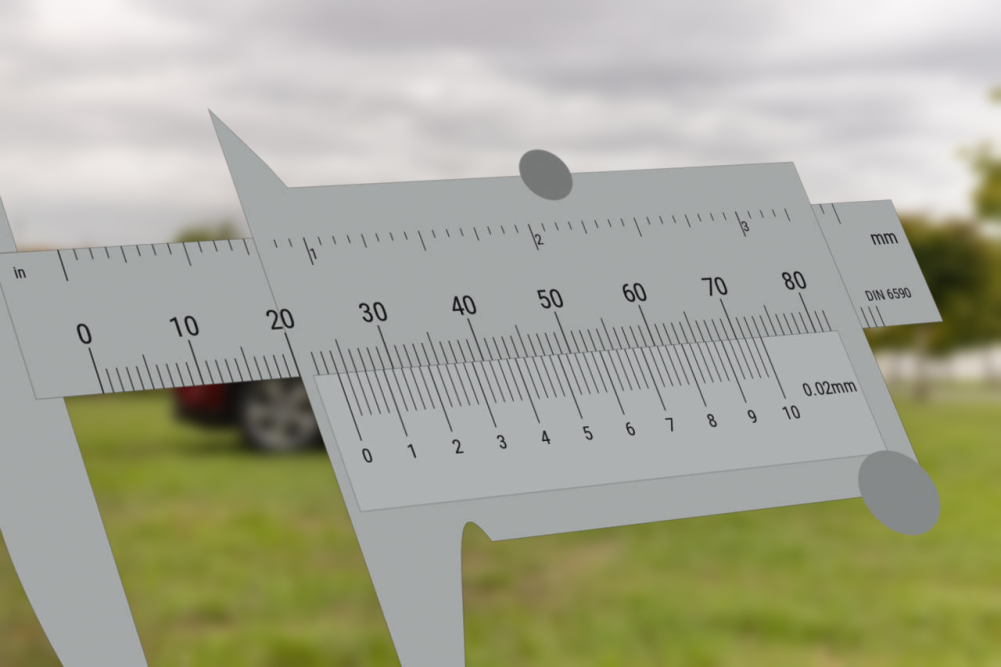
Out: 24.0
